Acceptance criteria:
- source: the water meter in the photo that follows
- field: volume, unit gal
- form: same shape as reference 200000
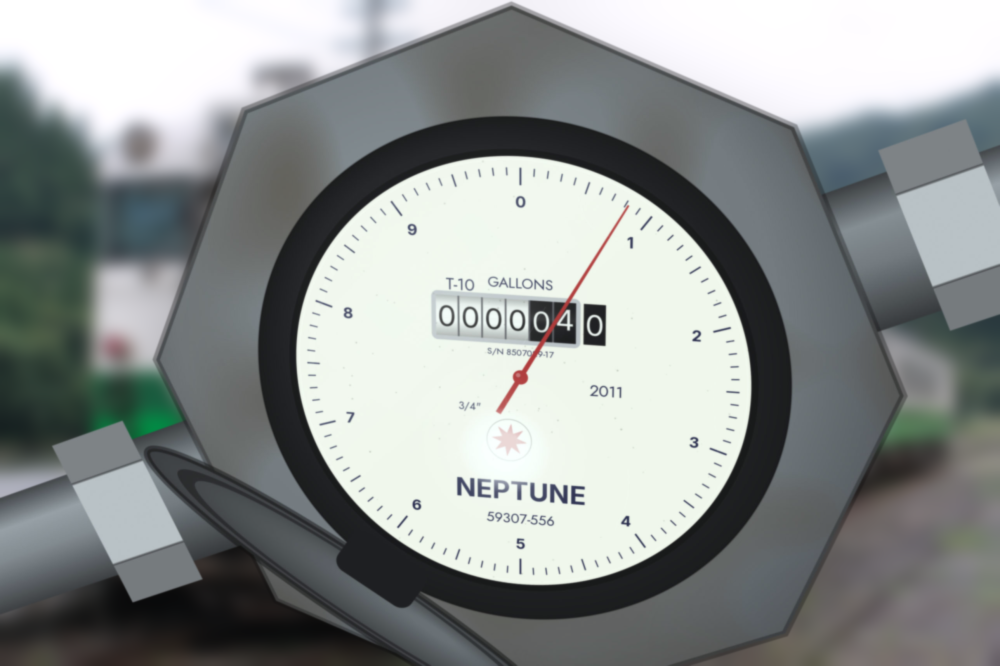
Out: 40.8
